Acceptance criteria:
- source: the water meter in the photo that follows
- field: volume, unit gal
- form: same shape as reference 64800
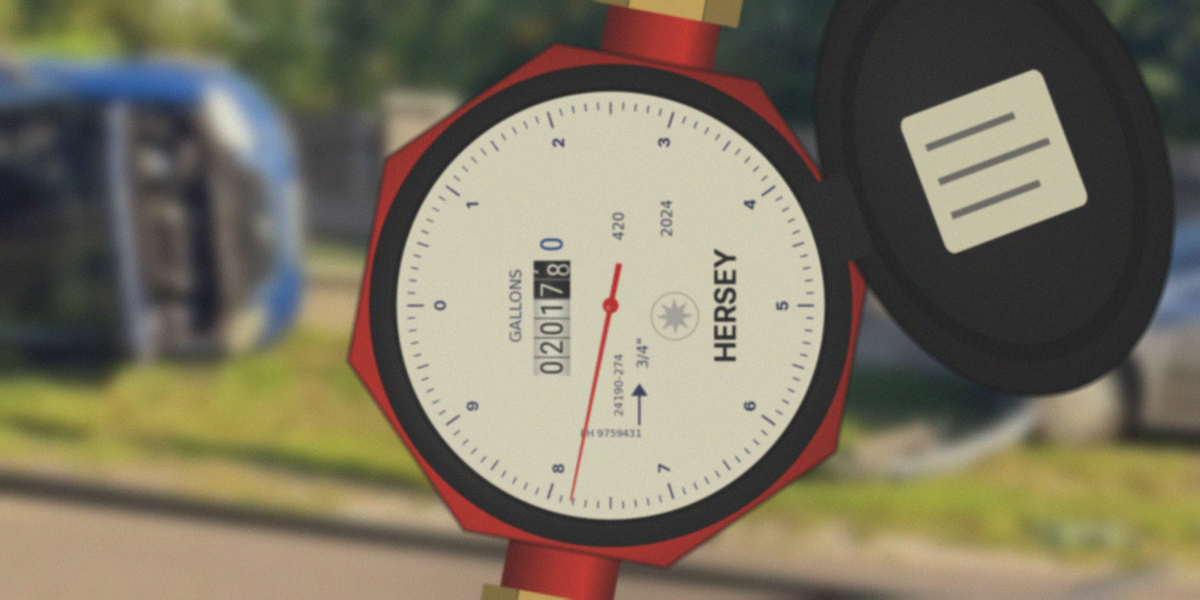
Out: 201777.8
